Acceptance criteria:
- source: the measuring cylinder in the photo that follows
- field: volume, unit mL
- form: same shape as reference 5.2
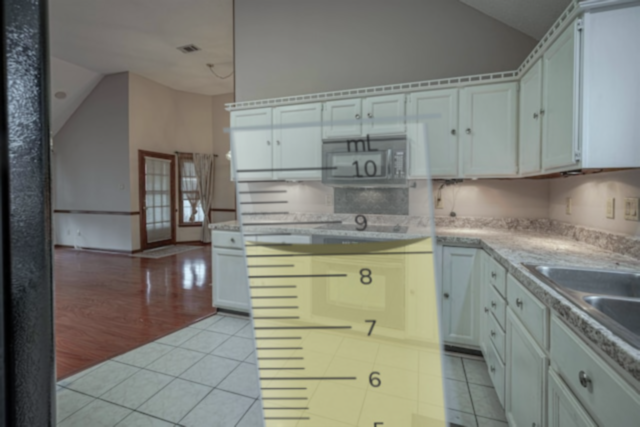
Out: 8.4
